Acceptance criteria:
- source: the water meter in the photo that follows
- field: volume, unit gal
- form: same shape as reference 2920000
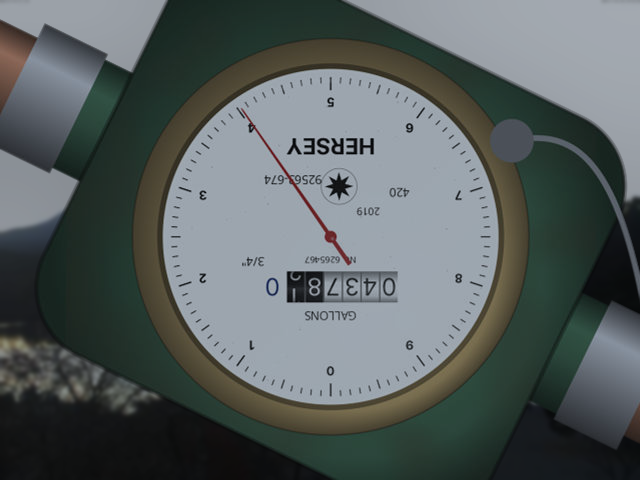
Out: 437814.0
